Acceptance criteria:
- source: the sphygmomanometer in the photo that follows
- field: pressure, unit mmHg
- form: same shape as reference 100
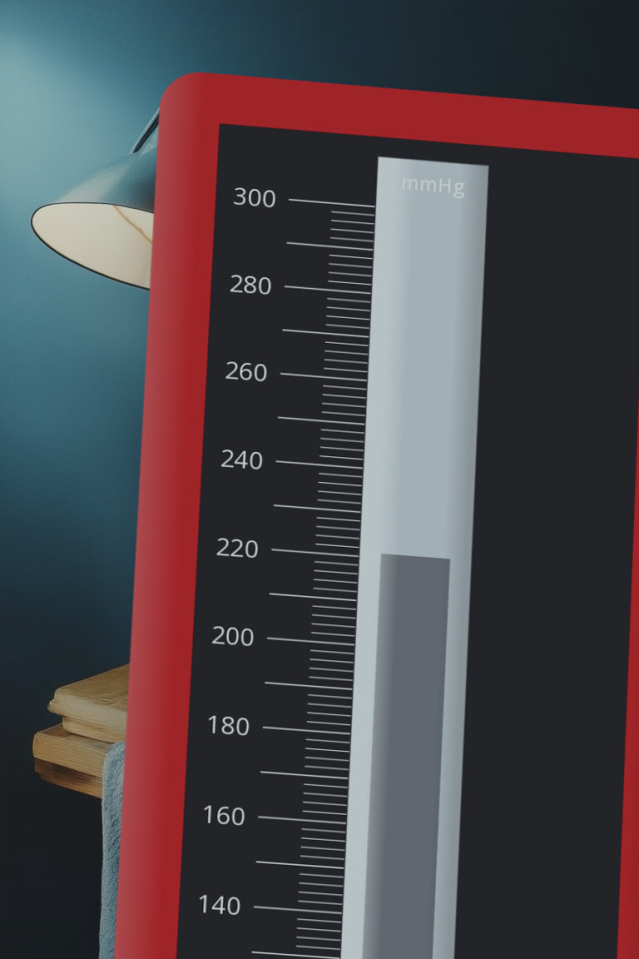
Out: 221
